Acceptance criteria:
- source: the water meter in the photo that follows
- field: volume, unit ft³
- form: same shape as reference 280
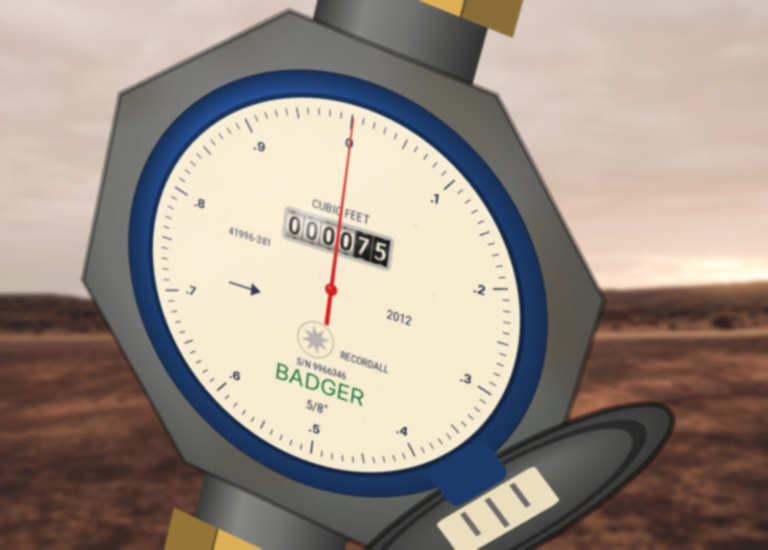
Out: 75.00
